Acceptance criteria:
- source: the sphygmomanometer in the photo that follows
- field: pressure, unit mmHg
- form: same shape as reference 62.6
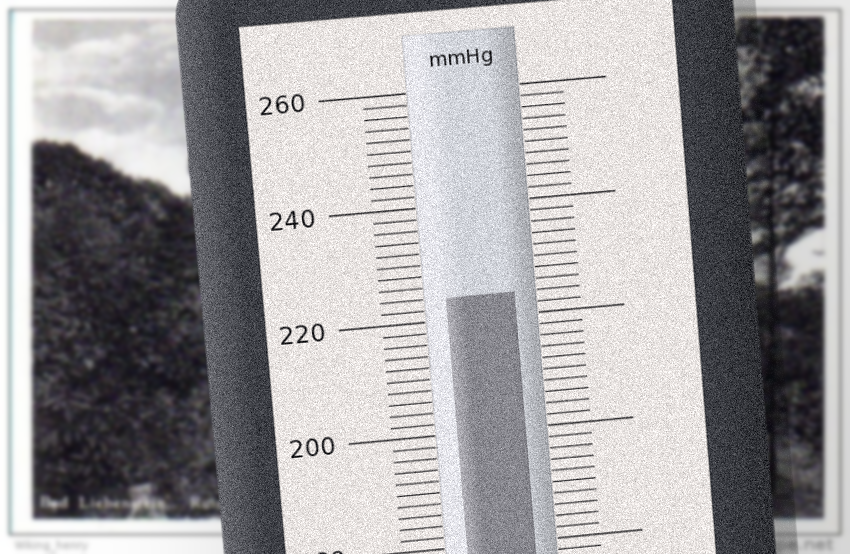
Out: 224
